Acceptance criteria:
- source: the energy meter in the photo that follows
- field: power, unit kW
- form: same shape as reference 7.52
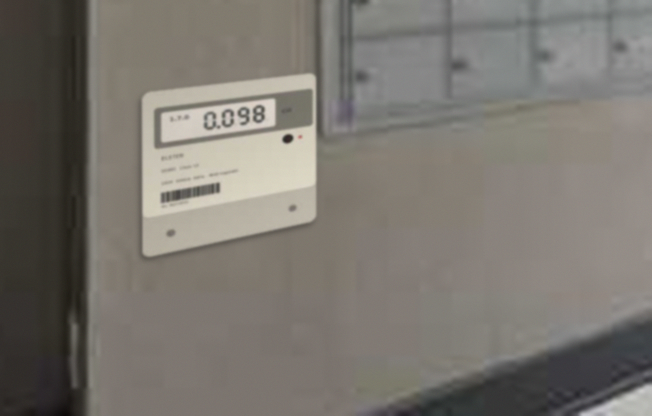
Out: 0.098
